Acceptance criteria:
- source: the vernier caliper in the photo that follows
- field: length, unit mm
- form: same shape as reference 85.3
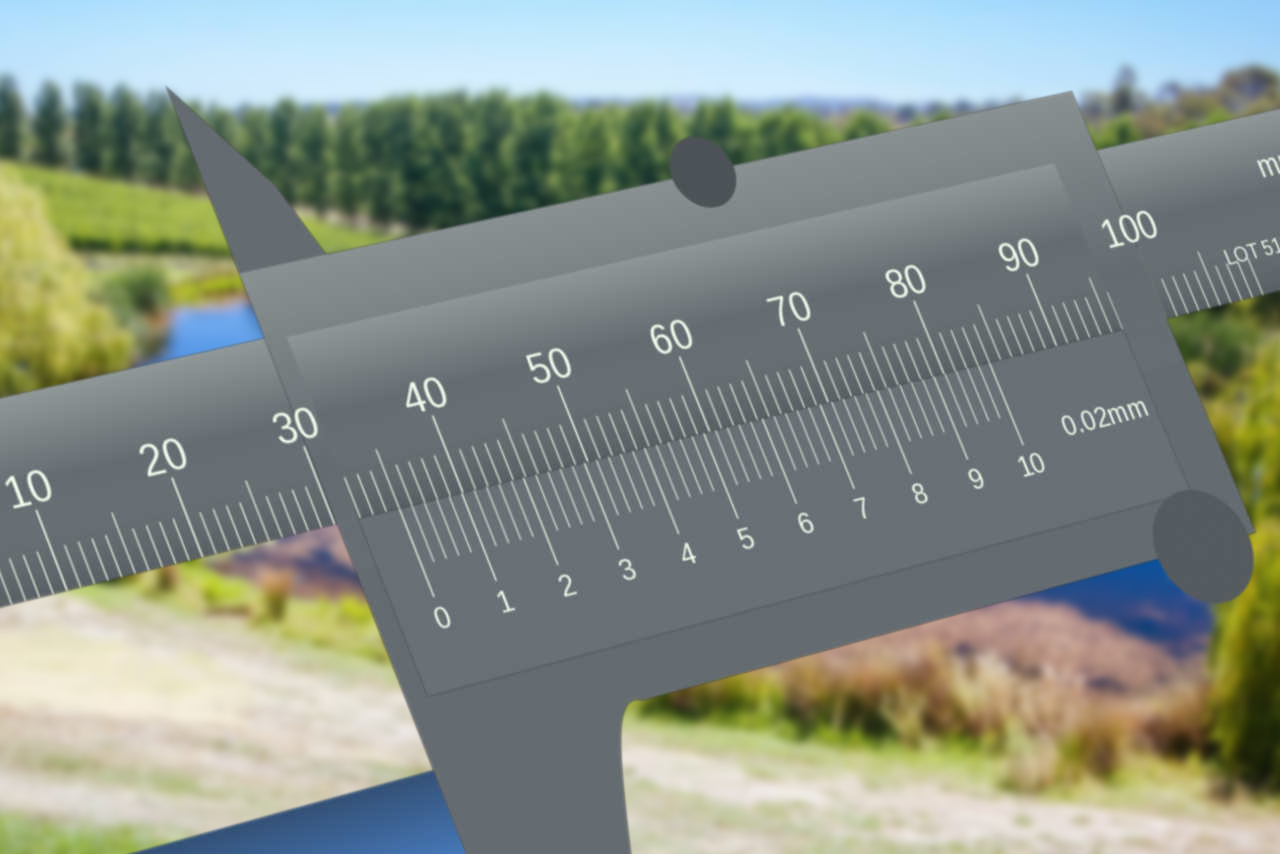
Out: 35.0
